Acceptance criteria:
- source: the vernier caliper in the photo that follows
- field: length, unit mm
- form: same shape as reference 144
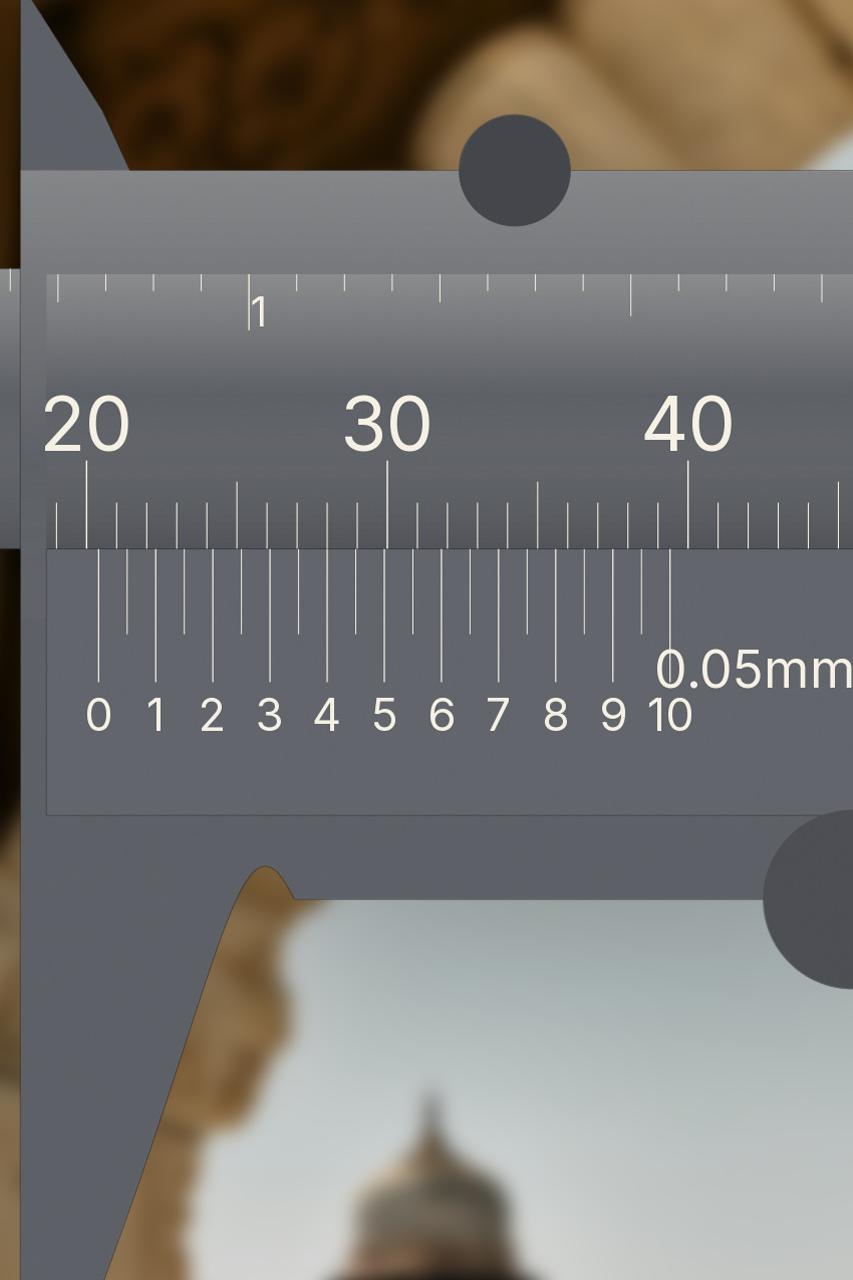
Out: 20.40
